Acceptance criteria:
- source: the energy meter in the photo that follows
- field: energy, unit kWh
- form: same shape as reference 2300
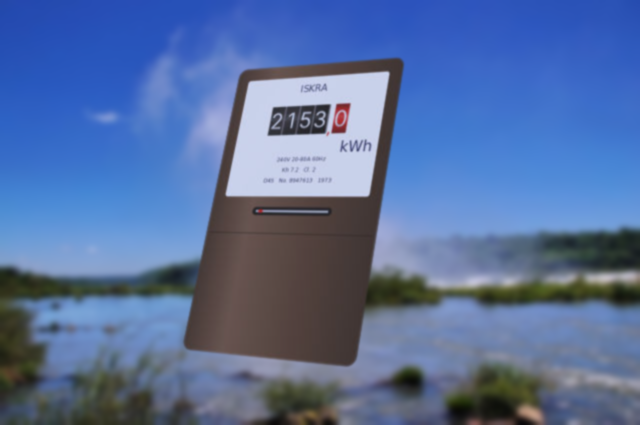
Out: 2153.0
